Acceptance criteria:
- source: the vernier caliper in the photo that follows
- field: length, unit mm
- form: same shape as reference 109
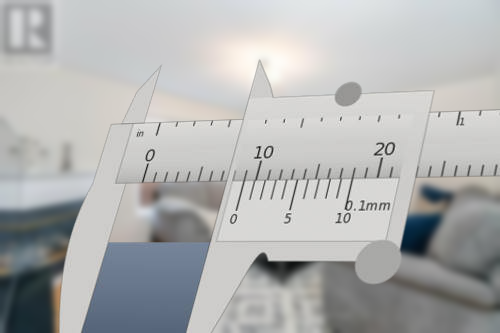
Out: 9.0
